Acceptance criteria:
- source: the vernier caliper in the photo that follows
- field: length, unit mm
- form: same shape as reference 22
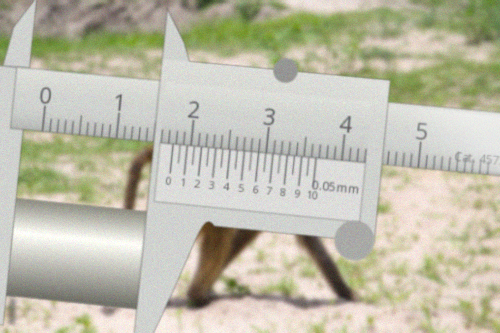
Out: 17.6
